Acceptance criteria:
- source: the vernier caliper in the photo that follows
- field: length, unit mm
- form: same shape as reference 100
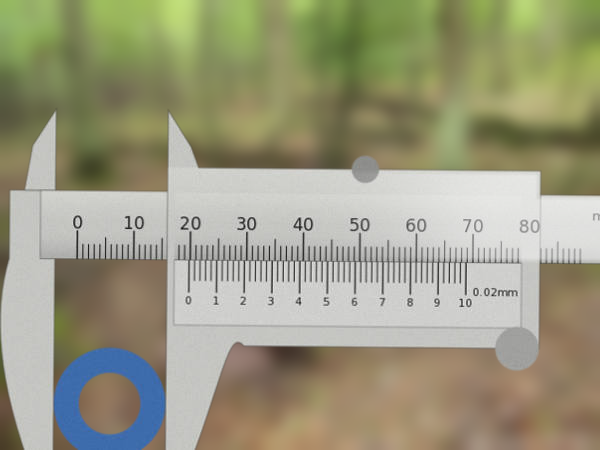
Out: 19.8
